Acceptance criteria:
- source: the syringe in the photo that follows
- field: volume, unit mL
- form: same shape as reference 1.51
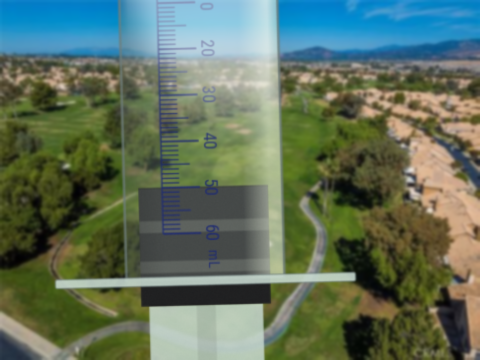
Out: 50
